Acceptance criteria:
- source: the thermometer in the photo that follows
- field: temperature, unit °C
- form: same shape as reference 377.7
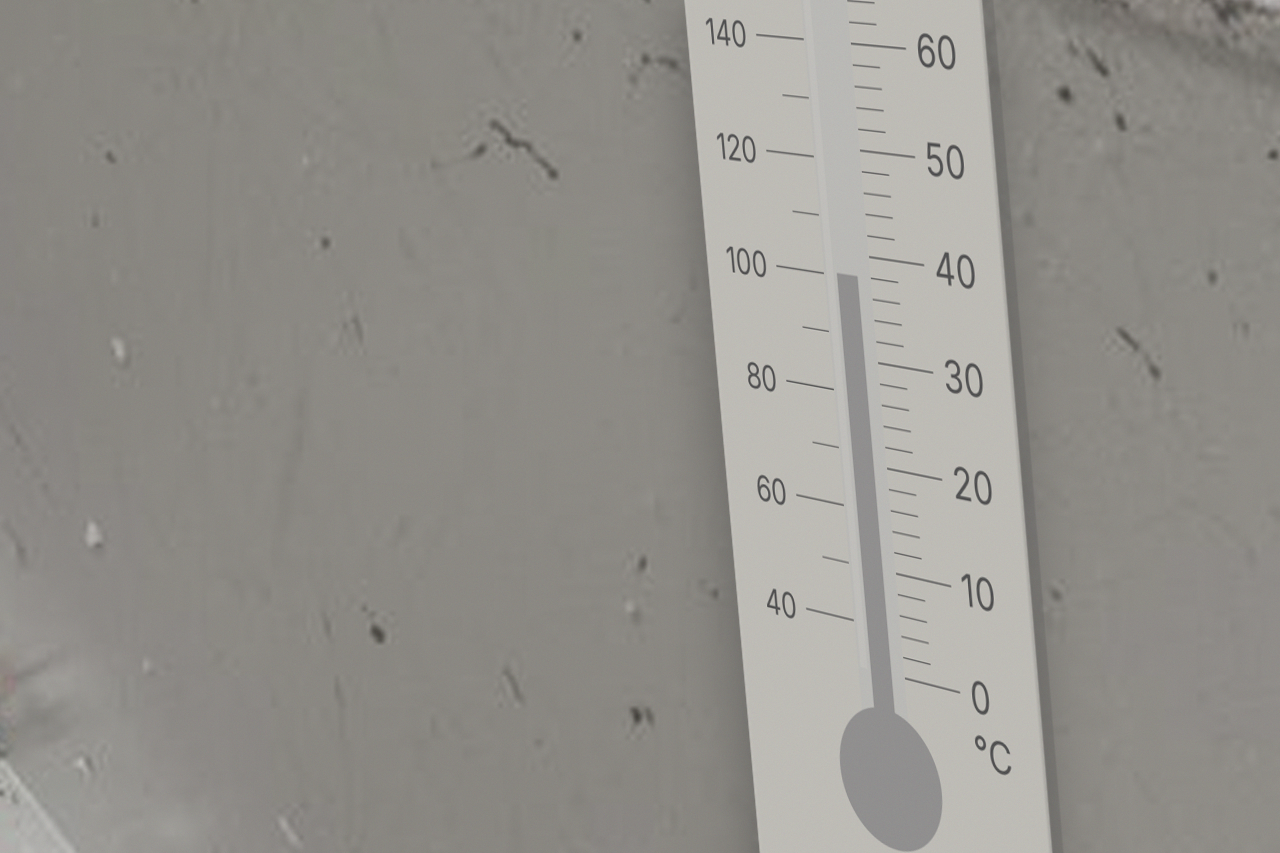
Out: 38
